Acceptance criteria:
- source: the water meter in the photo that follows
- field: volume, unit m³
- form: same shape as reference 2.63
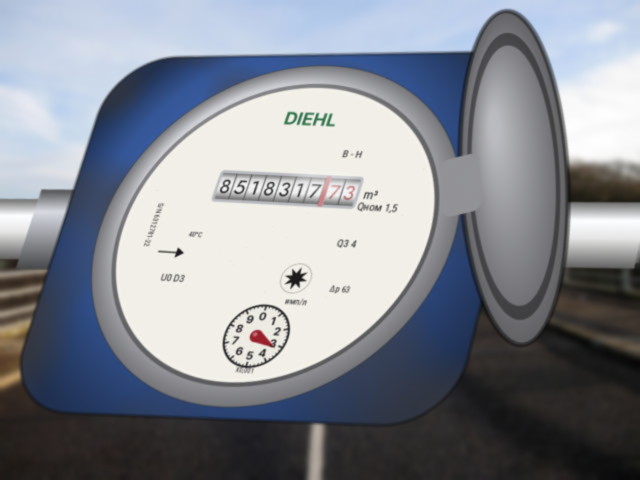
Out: 8518317.733
